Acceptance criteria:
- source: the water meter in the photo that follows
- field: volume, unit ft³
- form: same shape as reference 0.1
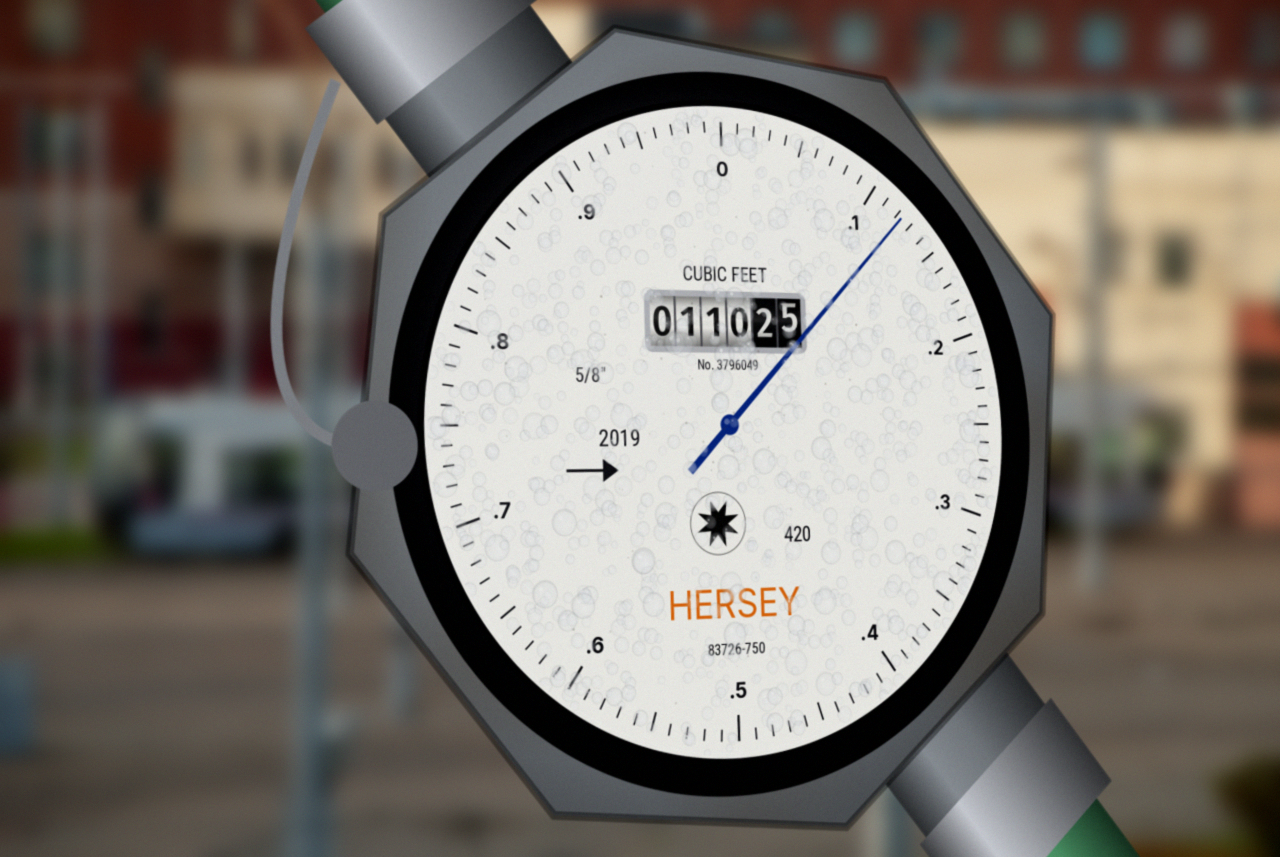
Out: 11025.12
